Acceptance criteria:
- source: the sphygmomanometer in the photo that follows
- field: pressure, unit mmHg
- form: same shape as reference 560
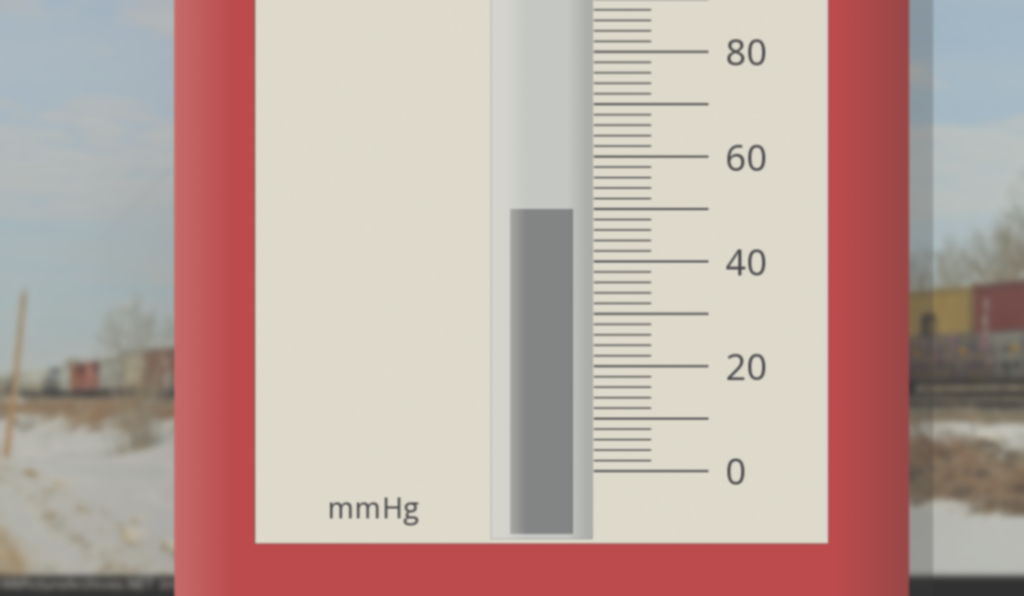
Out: 50
